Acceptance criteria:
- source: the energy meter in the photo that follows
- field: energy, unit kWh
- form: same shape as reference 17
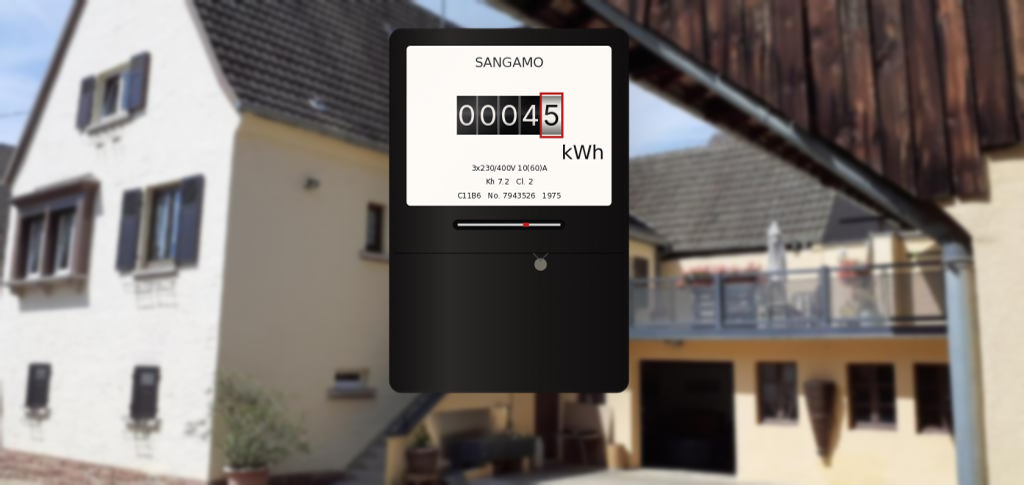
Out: 4.5
